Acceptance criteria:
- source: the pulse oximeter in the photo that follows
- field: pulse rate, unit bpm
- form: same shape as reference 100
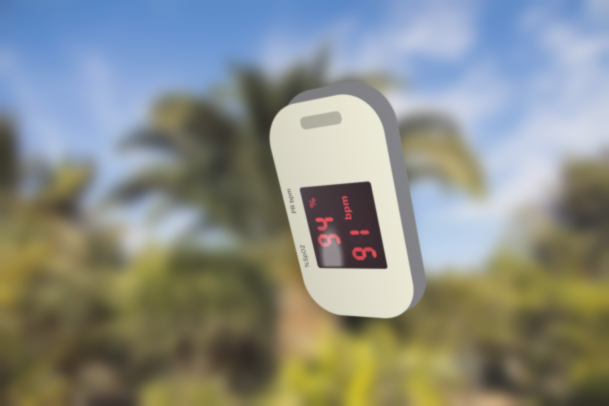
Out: 91
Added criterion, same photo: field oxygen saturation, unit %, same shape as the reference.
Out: 94
